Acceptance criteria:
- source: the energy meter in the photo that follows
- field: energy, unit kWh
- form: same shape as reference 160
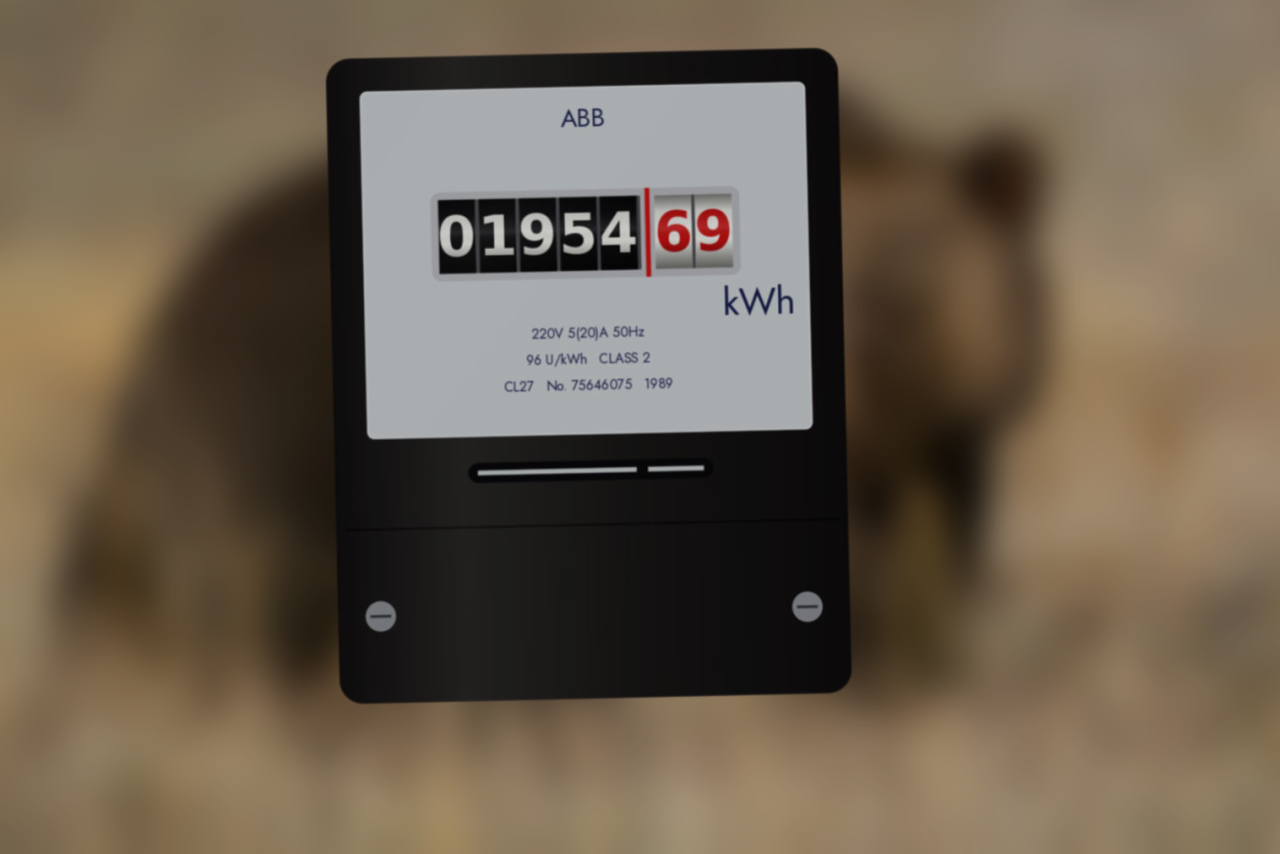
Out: 1954.69
